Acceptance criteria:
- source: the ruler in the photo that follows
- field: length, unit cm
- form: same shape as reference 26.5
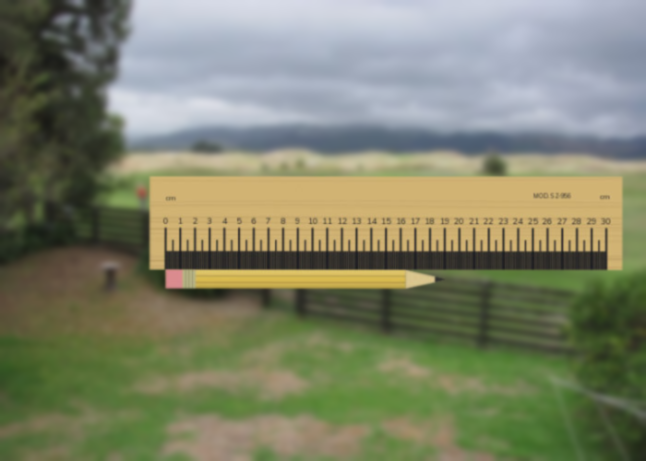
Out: 19
